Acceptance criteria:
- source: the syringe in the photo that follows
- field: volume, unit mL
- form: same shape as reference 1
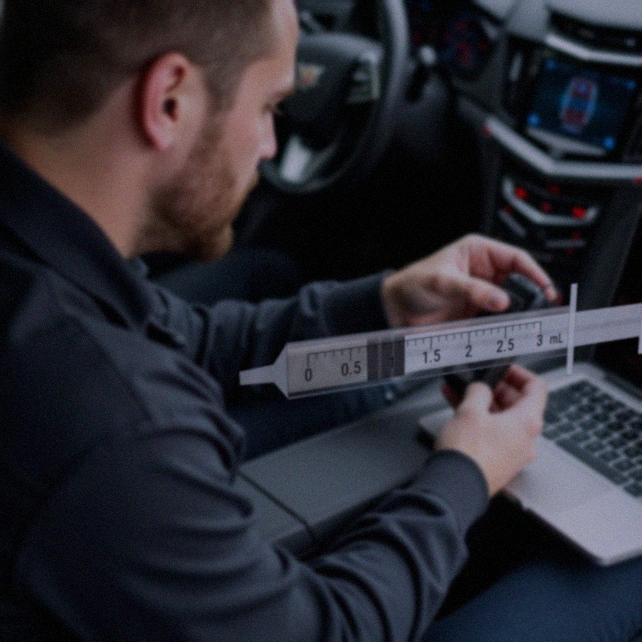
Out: 0.7
